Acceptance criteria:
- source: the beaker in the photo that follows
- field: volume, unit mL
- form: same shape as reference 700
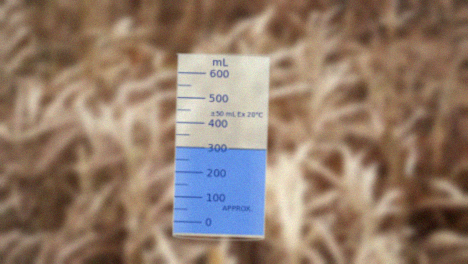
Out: 300
